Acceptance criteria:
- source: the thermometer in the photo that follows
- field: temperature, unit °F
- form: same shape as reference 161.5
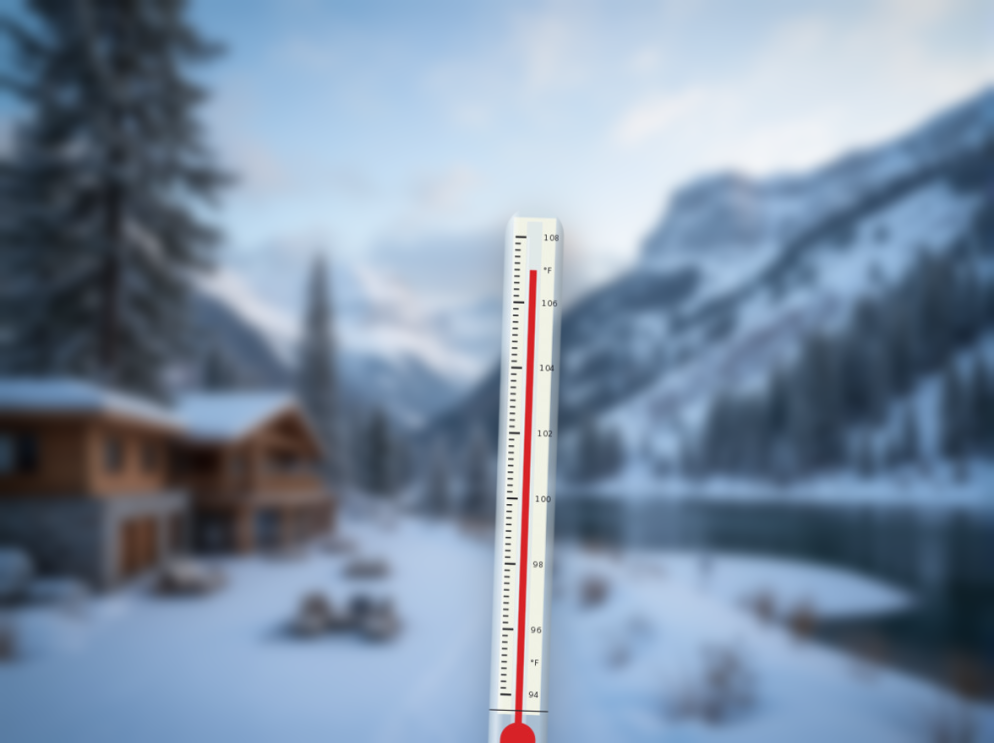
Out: 107
